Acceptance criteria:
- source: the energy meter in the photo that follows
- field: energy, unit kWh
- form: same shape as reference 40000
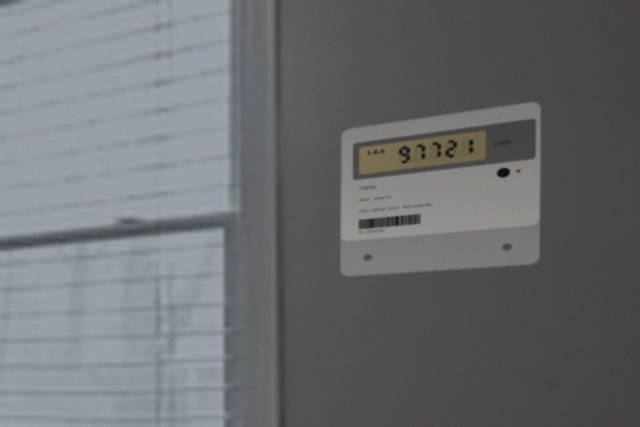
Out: 97721
